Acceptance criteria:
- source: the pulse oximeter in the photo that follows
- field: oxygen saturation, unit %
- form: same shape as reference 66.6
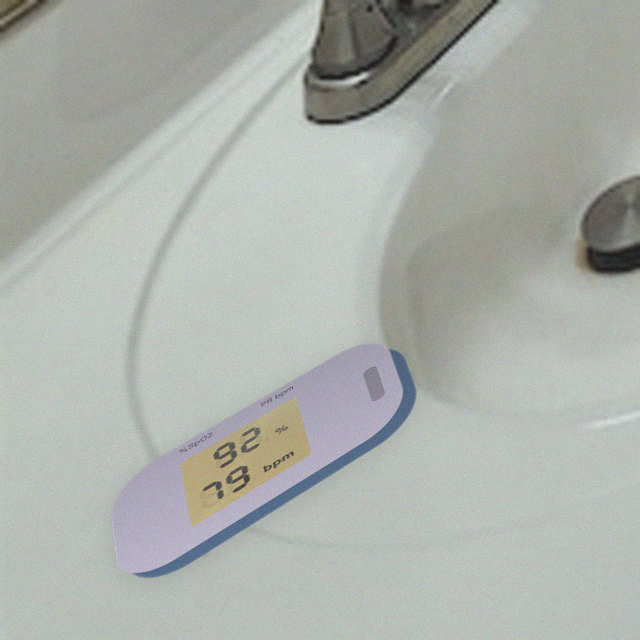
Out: 92
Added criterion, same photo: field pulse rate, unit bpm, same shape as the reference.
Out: 79
